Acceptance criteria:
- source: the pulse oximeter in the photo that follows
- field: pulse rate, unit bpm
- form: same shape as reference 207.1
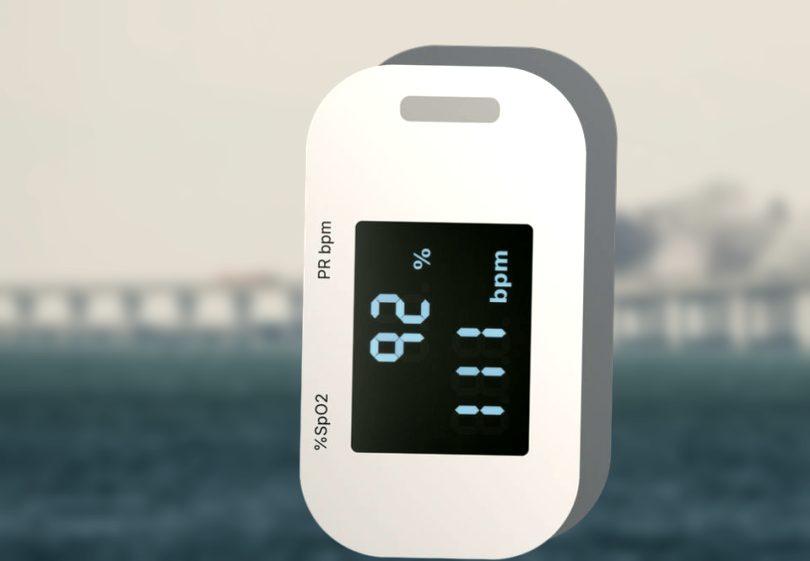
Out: 111
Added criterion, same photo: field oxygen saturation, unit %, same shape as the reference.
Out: 92
